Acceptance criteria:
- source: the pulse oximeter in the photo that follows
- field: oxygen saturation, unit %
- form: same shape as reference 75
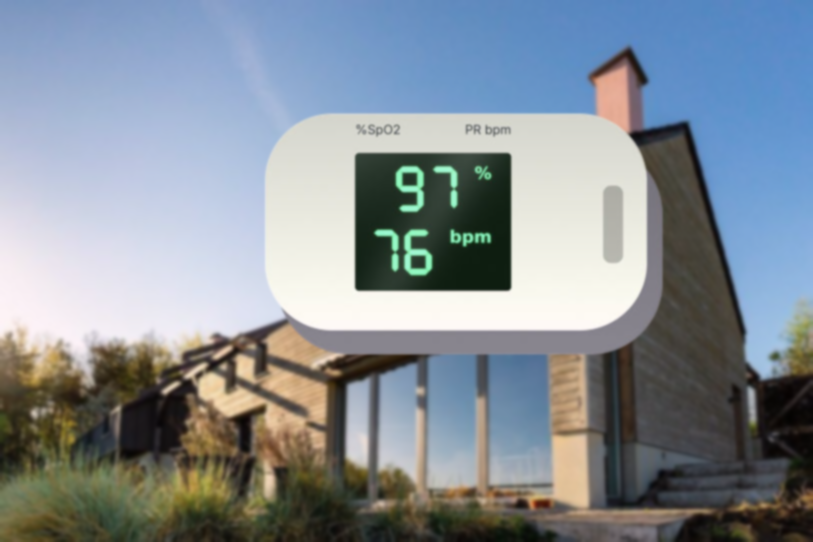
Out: 97
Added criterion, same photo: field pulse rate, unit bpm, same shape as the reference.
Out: 76
